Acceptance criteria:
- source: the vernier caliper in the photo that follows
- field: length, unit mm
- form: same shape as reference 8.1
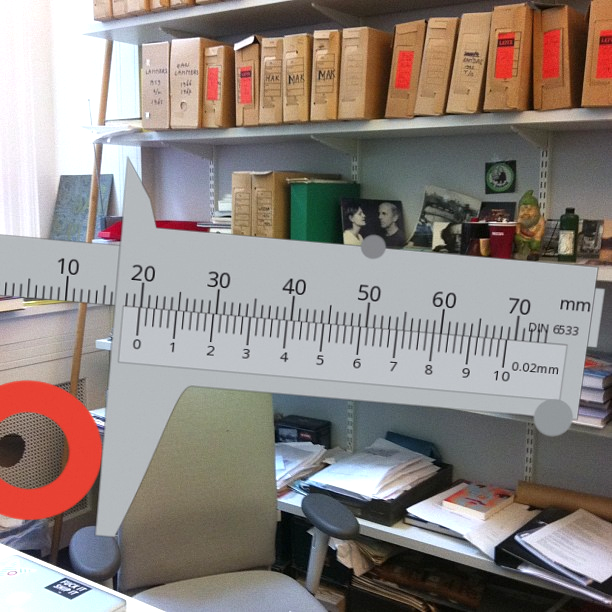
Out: 19.8
